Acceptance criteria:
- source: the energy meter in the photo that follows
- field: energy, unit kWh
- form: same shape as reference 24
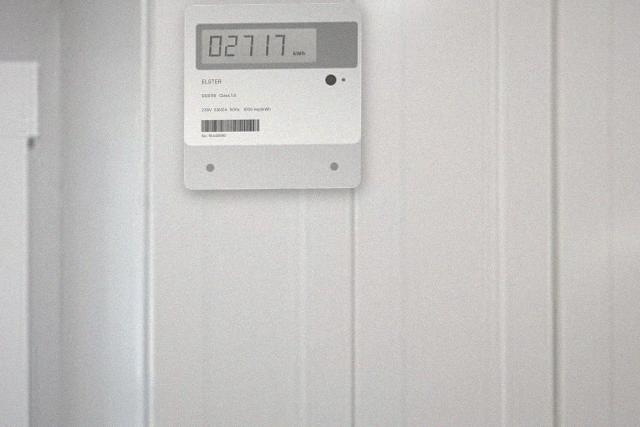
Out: 2717
